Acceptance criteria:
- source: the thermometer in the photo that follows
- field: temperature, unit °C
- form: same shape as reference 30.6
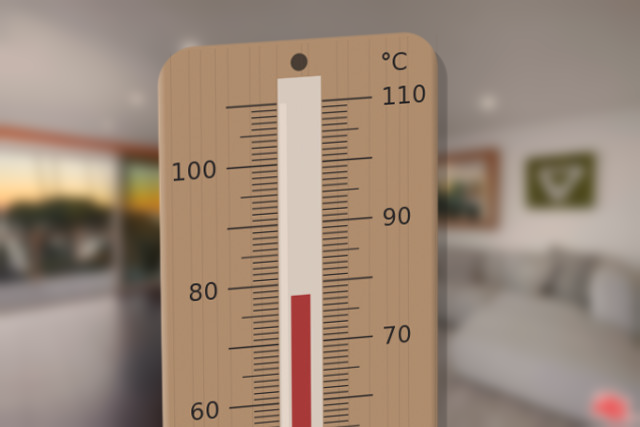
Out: 78
